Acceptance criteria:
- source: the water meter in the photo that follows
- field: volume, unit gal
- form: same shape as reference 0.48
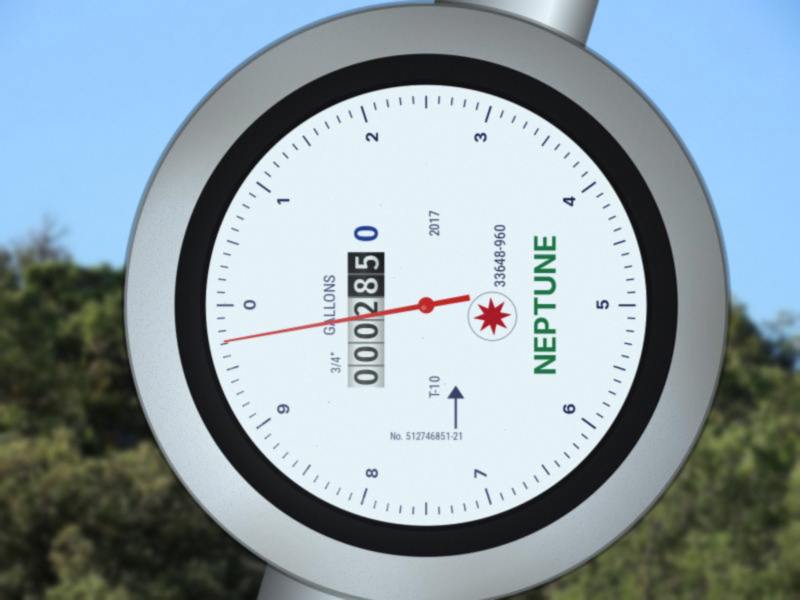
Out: 2849.7
